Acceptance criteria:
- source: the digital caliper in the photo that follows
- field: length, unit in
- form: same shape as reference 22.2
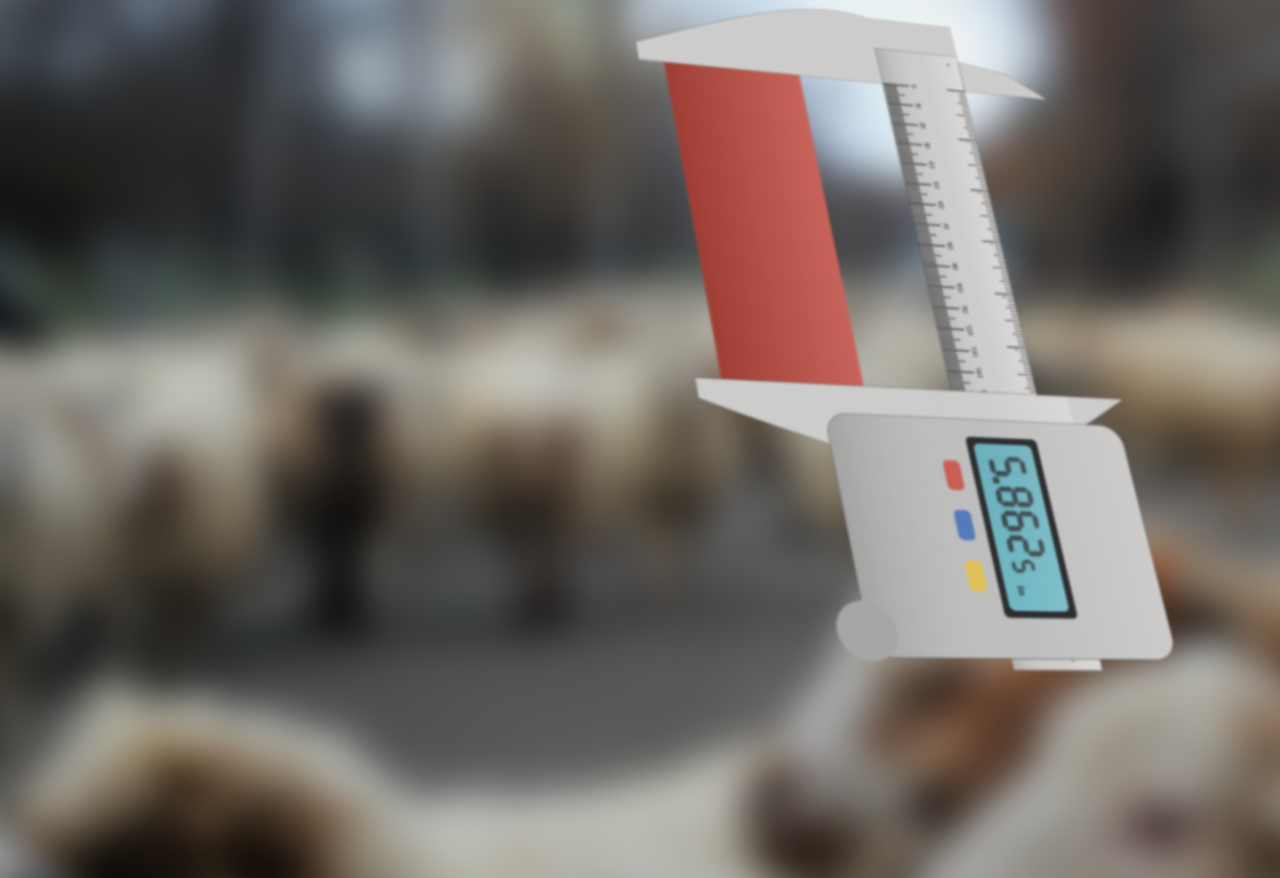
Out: 5.8625
